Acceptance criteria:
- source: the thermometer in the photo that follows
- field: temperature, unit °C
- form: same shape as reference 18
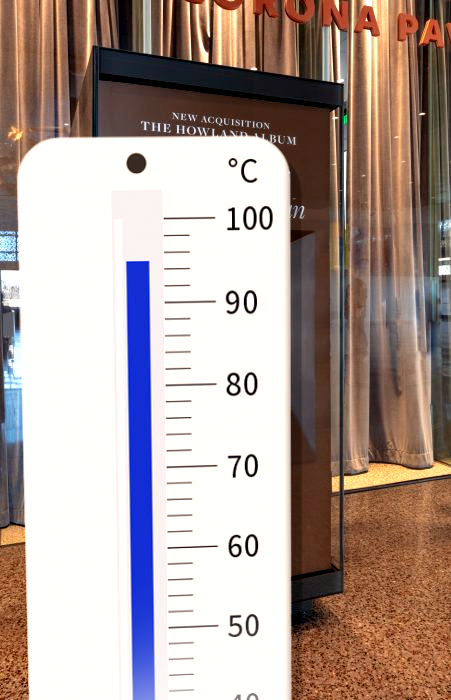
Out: 95
